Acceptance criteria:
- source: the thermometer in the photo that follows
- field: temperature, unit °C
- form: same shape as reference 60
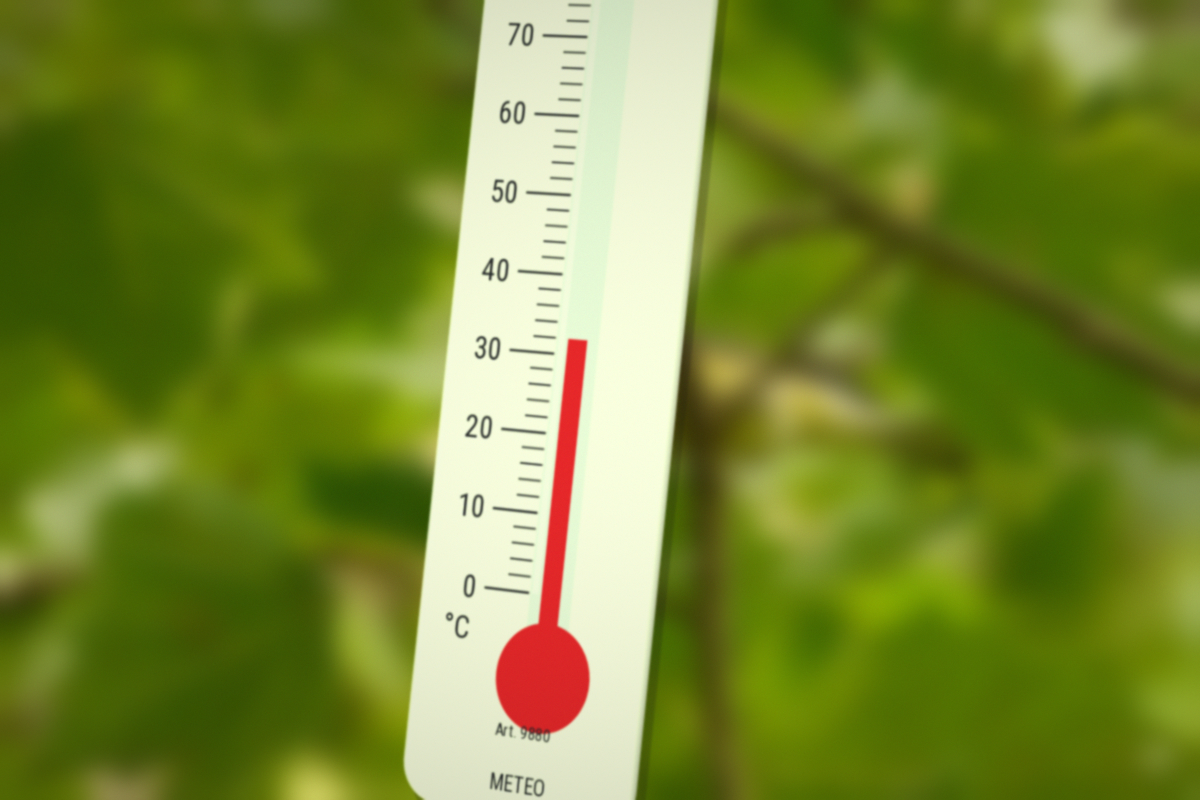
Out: 32
